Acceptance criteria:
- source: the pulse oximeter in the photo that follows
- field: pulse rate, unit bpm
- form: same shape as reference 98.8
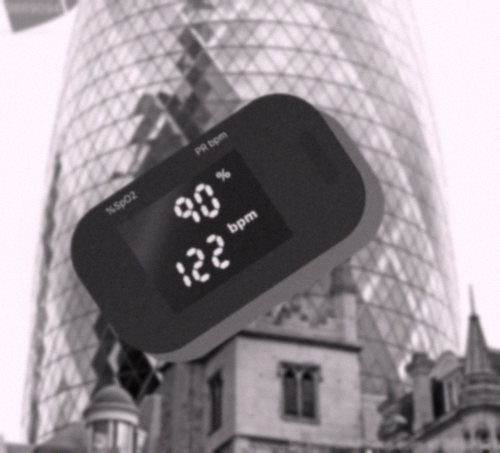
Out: 122
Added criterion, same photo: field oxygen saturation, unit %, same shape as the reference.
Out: 90
